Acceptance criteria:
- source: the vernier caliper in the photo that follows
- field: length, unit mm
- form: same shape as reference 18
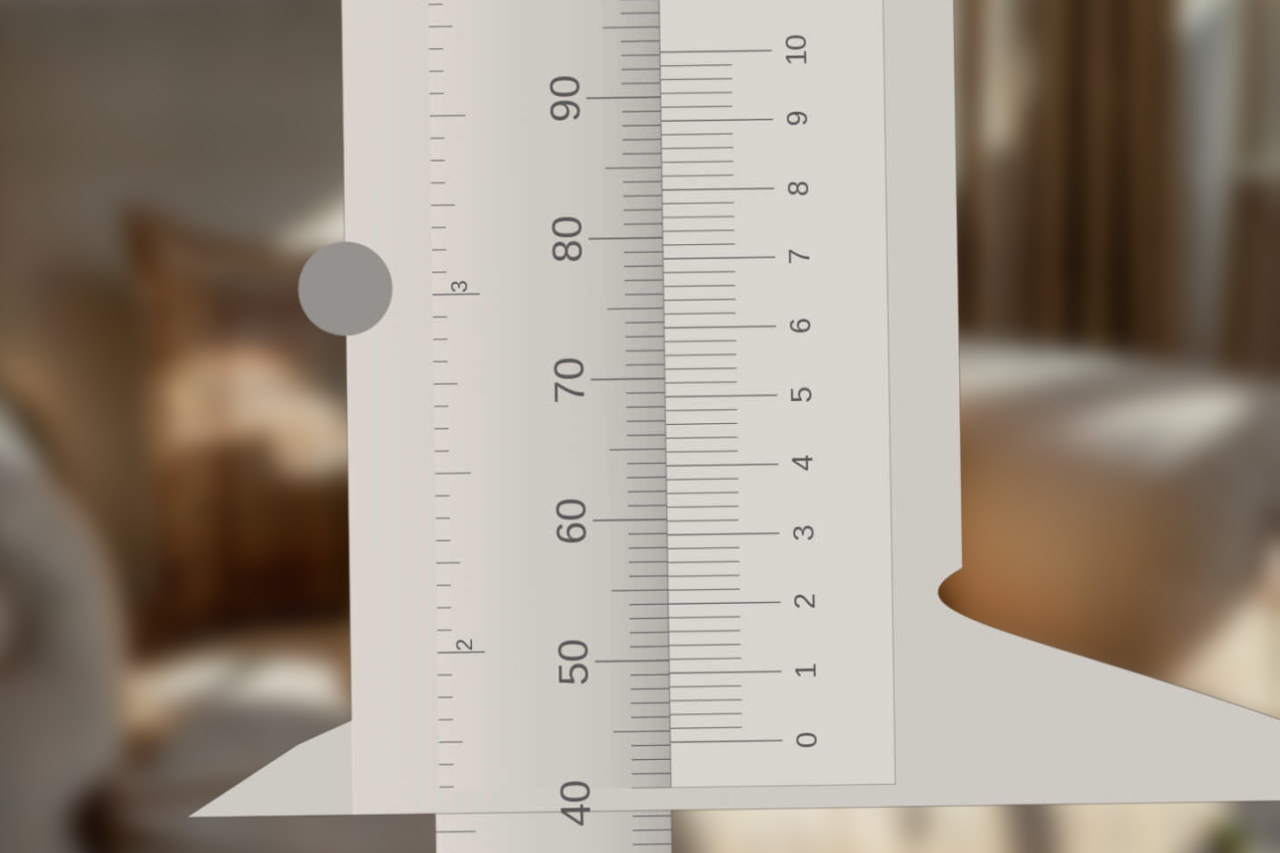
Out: 44.2
